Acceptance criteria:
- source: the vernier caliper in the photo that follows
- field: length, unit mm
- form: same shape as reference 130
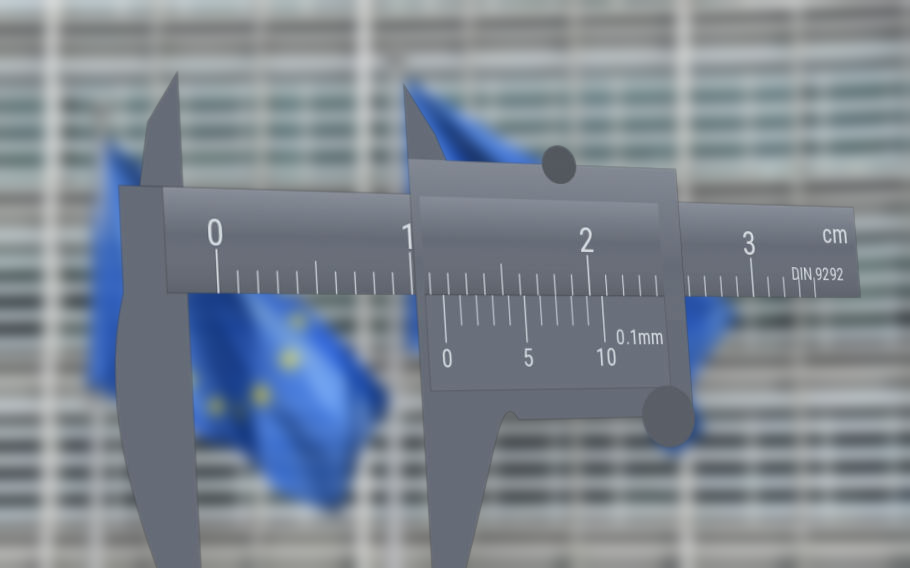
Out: 11.7
